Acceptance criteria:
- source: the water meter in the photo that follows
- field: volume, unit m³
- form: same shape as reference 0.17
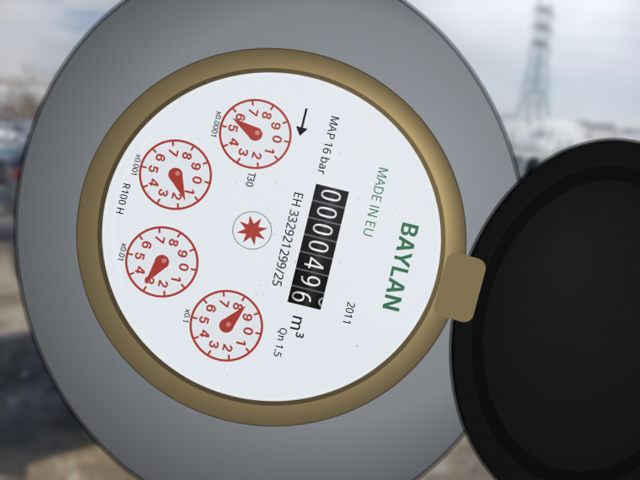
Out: 495.8315
